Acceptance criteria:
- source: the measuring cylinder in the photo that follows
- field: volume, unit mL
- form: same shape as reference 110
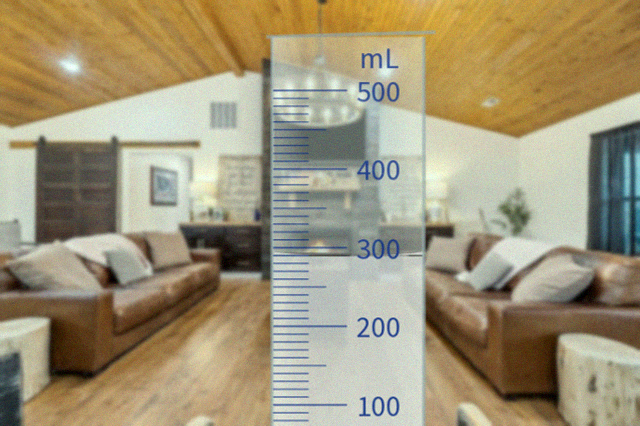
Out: 290
